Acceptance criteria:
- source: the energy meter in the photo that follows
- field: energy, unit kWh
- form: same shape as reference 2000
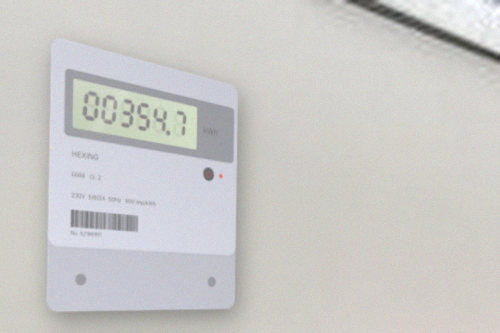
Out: 354.7
